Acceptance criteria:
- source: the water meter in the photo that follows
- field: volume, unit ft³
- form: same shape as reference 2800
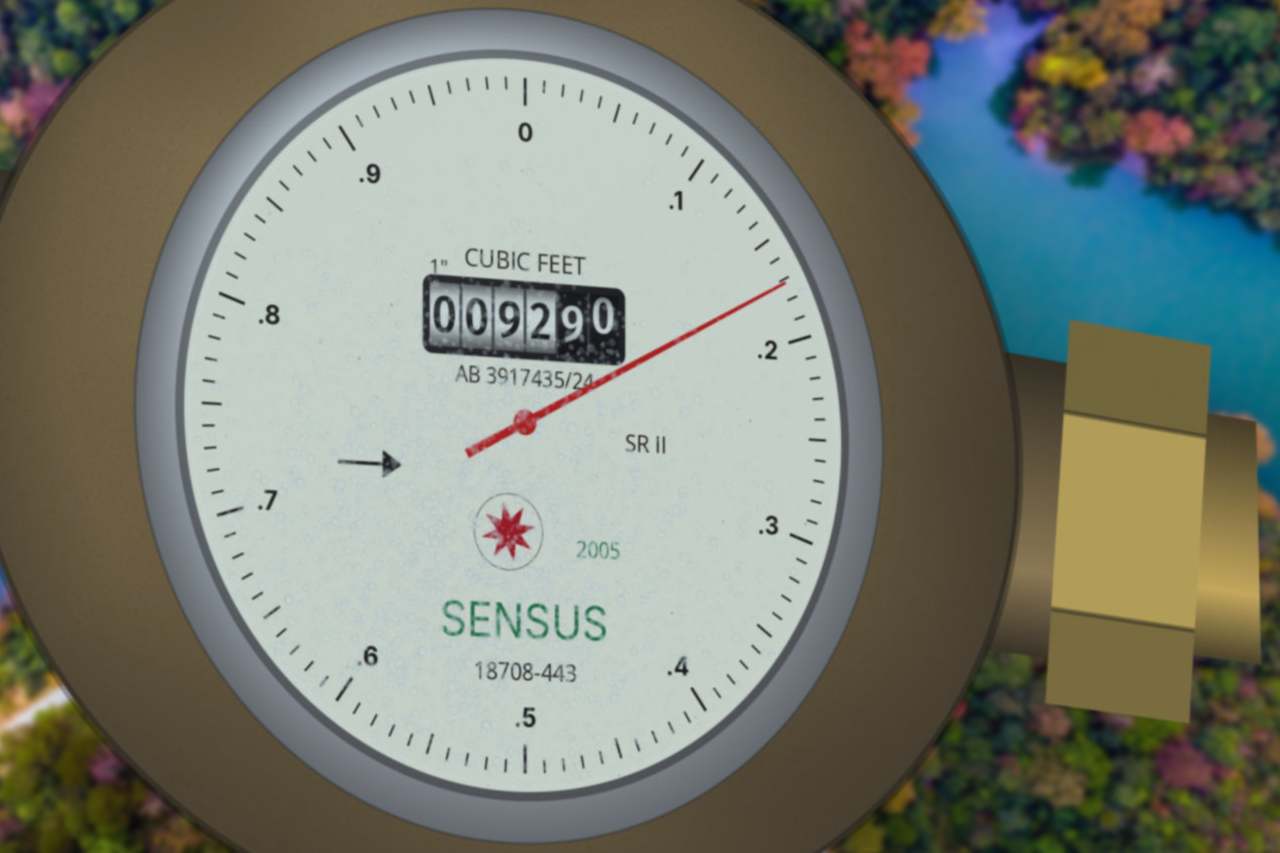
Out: 9290.17
